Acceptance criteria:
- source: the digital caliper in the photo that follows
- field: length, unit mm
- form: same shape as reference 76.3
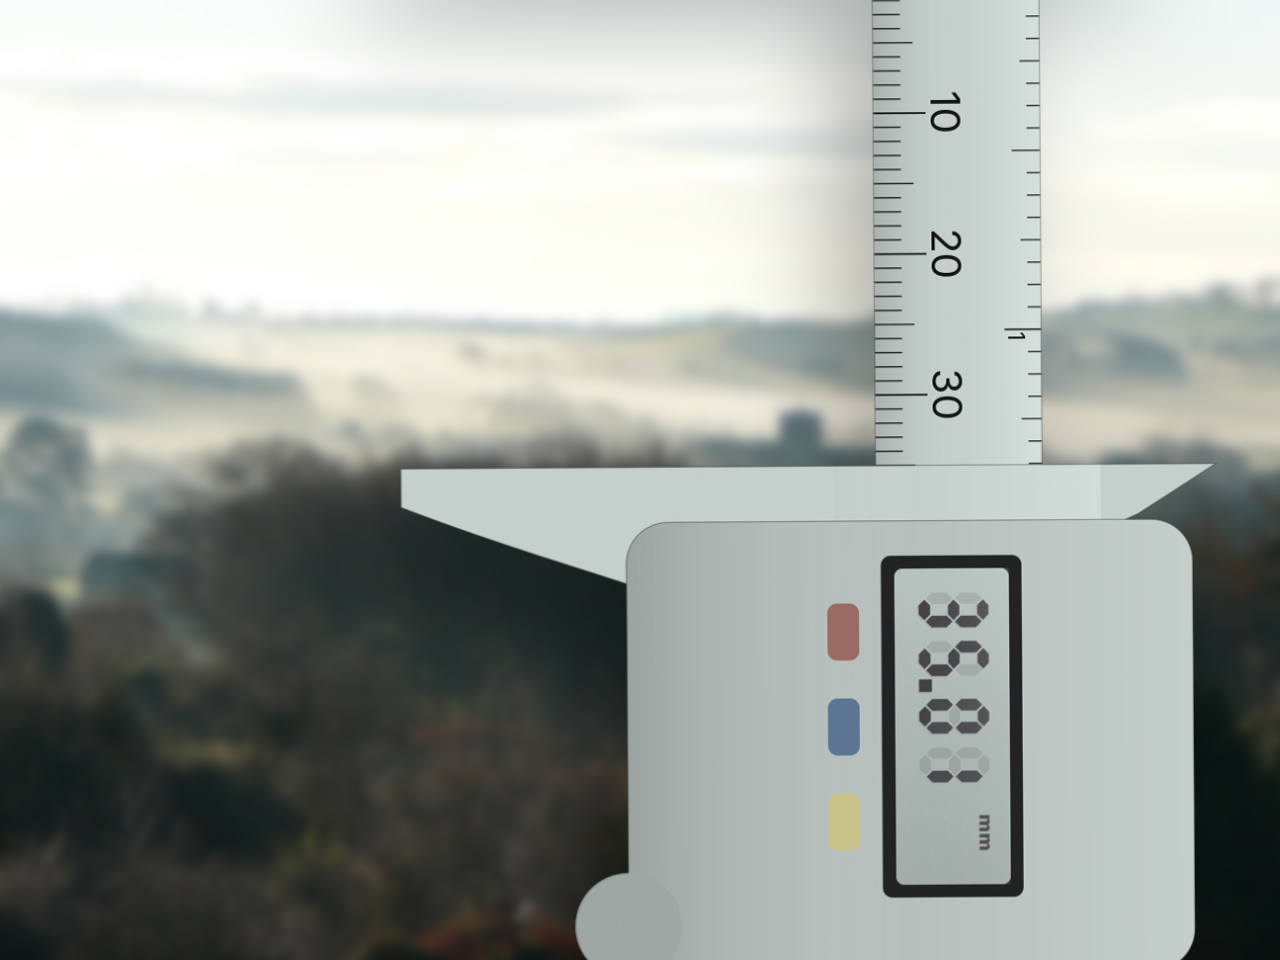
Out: 35.01
